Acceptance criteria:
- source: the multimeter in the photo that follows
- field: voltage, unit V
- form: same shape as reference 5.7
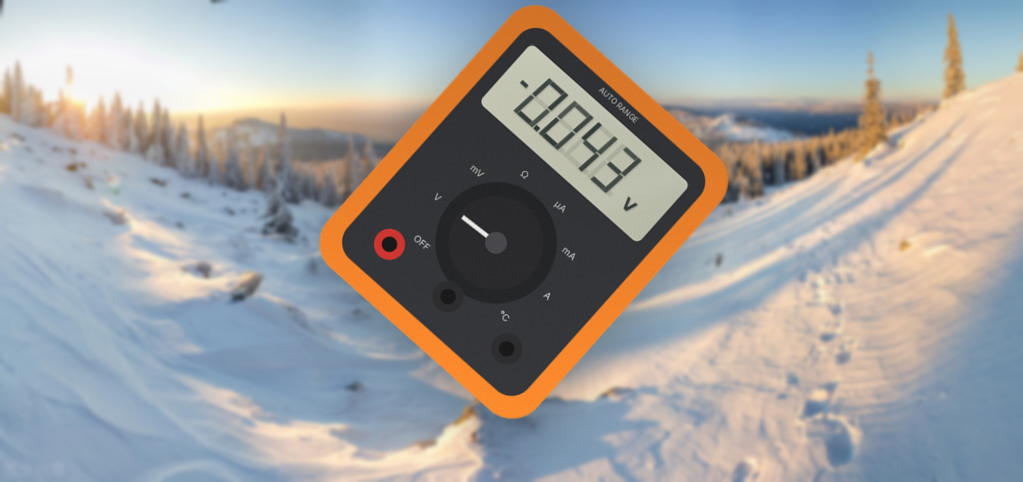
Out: -0.043
